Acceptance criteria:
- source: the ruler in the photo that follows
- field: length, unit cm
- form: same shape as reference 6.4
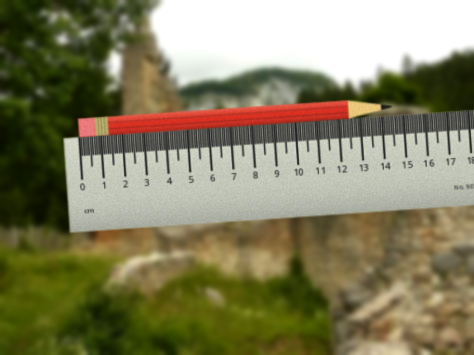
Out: 14.5
